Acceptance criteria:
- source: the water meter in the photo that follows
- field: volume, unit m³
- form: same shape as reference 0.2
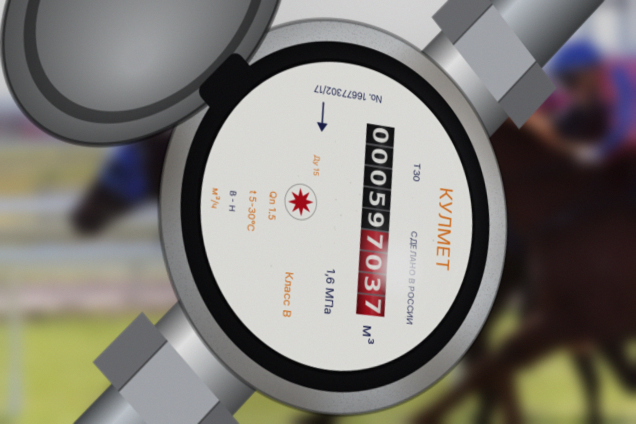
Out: 59.7037
